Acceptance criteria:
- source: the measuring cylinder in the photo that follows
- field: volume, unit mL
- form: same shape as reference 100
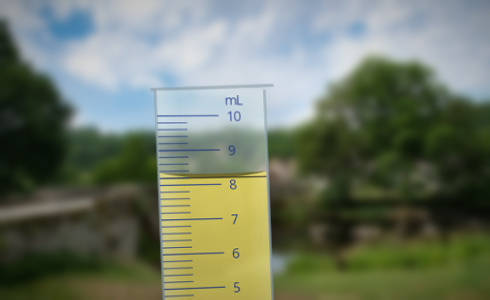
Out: 8.2
